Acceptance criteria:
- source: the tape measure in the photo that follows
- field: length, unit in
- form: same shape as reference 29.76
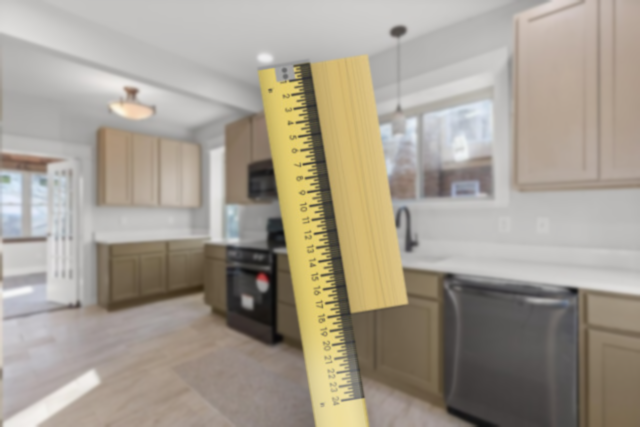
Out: 18
